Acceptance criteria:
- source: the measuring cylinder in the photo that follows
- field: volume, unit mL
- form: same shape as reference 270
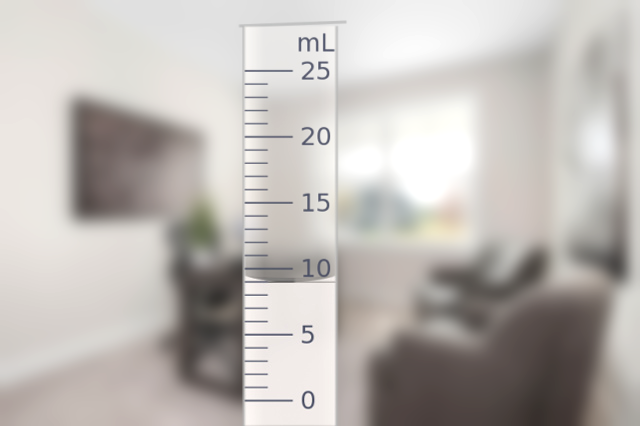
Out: 9
